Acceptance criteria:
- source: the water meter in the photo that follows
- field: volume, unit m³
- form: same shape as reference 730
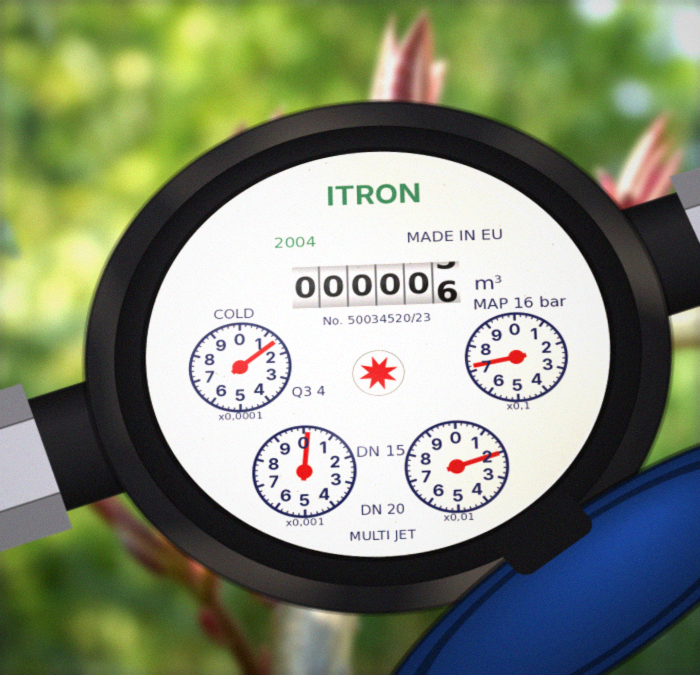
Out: 5.7201
